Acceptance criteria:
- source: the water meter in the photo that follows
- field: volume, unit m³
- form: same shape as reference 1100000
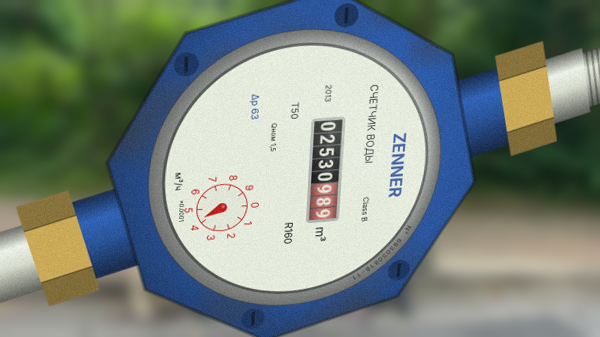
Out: 2530.9894
